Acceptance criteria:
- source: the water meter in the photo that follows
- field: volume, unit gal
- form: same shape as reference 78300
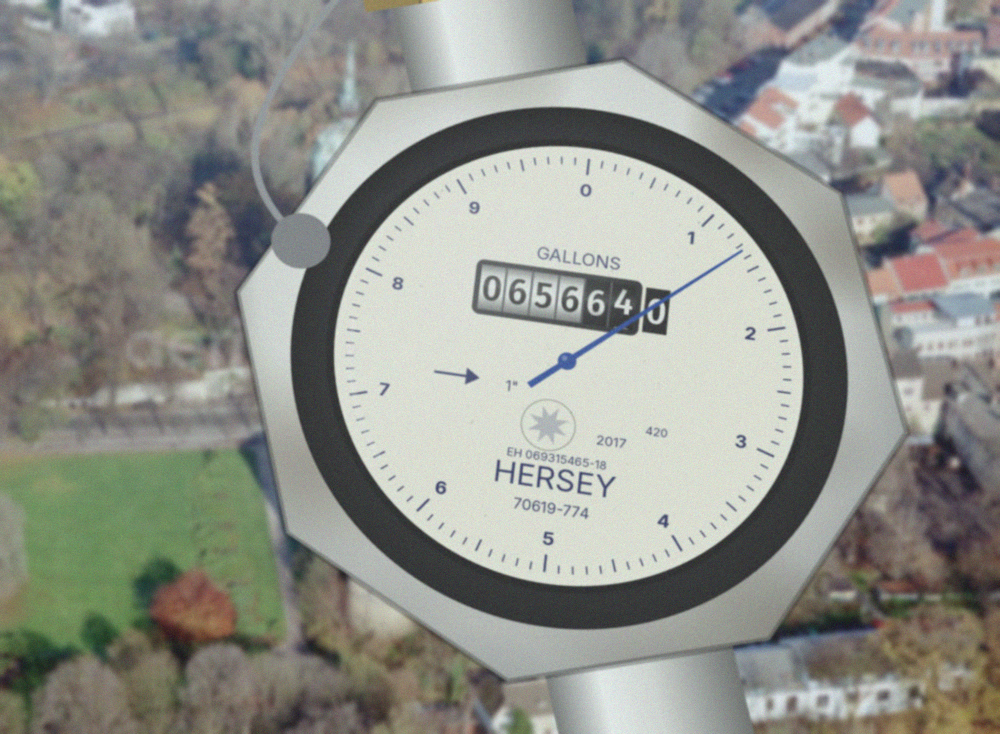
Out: 656641.3
